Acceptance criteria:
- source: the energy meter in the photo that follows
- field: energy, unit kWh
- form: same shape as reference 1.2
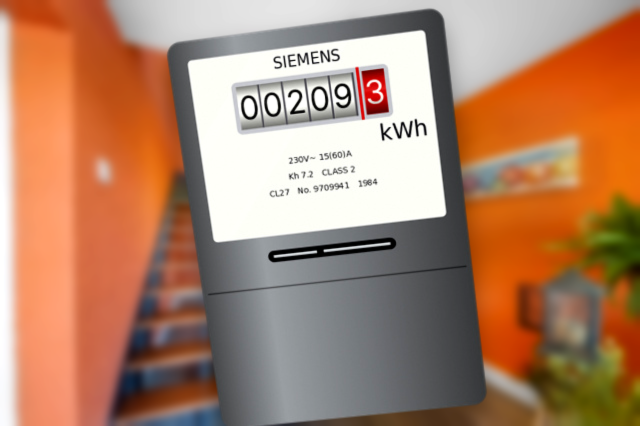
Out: 209.3
